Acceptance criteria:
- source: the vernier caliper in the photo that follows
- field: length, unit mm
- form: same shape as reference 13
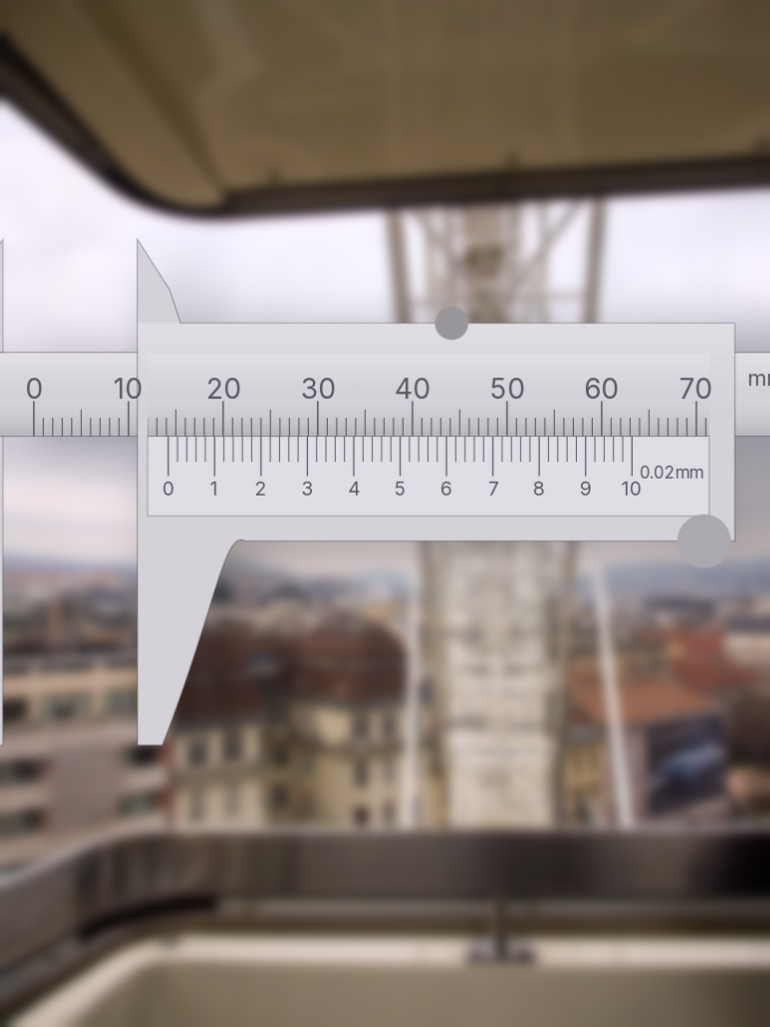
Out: 14.2
